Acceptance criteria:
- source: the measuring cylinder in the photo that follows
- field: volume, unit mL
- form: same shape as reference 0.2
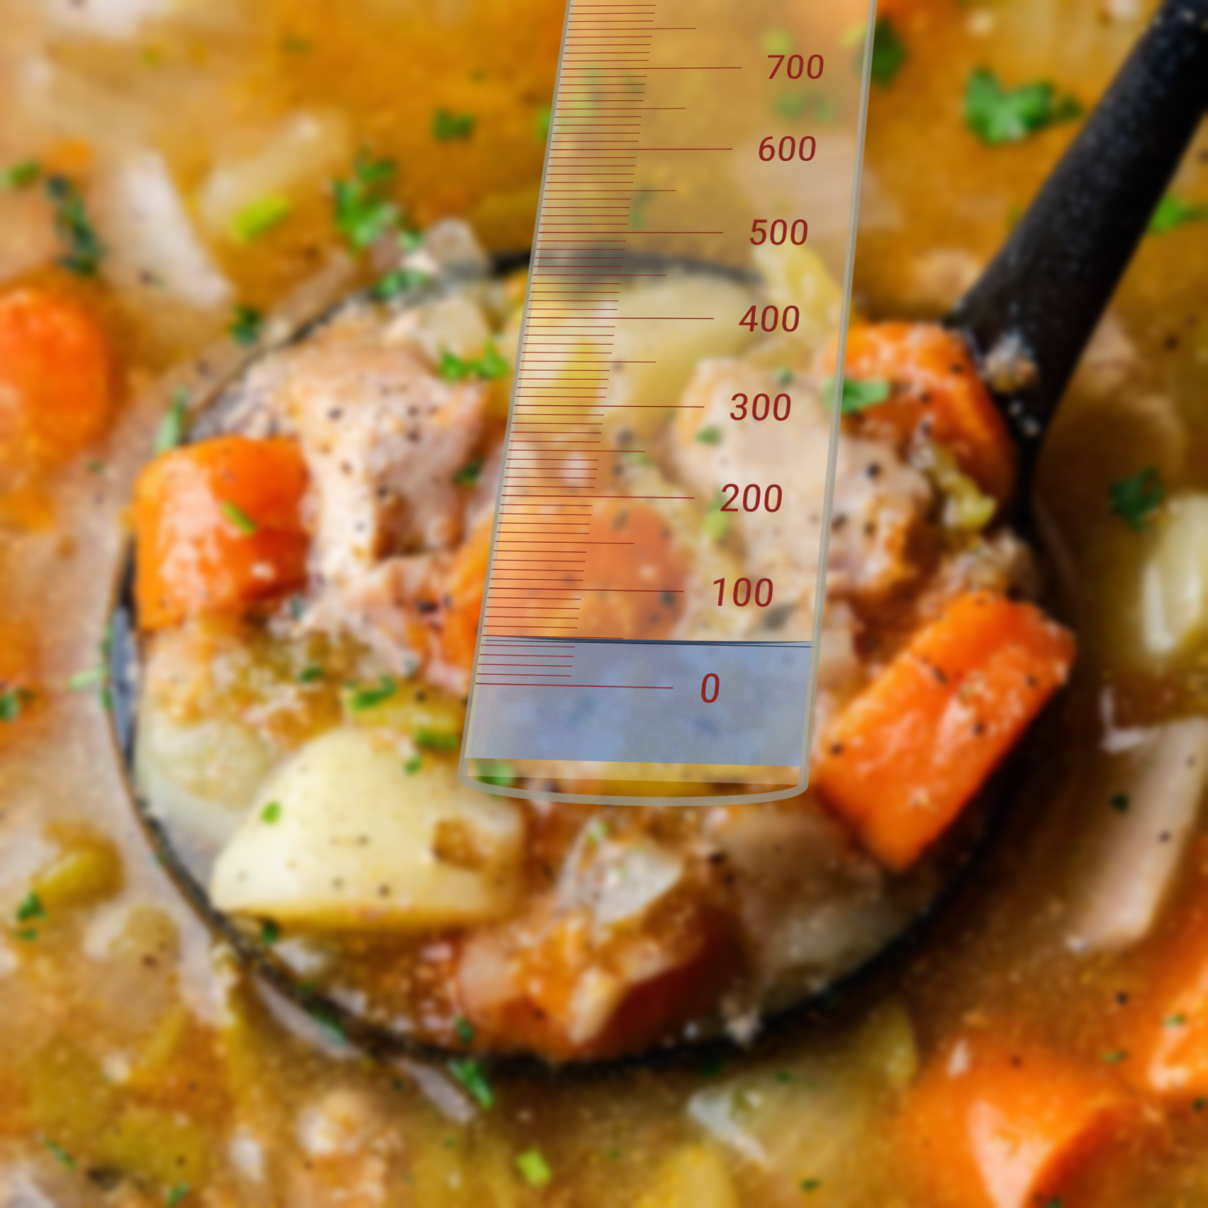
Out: 45
